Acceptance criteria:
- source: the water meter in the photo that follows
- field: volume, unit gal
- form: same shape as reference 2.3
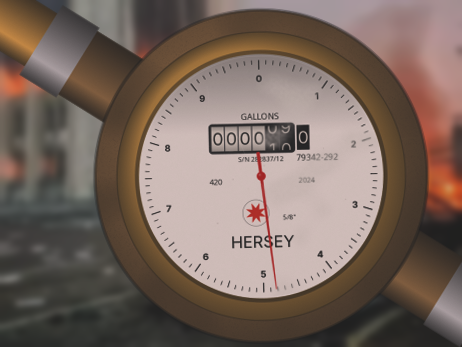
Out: 94.8
